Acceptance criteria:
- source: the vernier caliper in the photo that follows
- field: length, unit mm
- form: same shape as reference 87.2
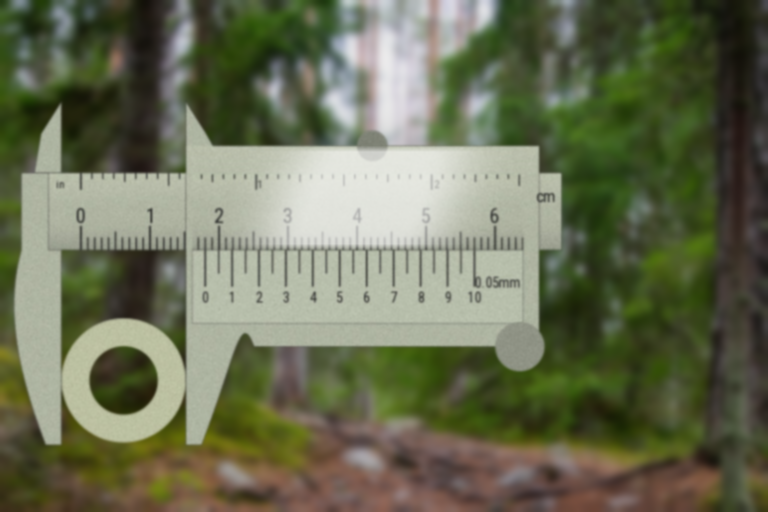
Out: 18.0
